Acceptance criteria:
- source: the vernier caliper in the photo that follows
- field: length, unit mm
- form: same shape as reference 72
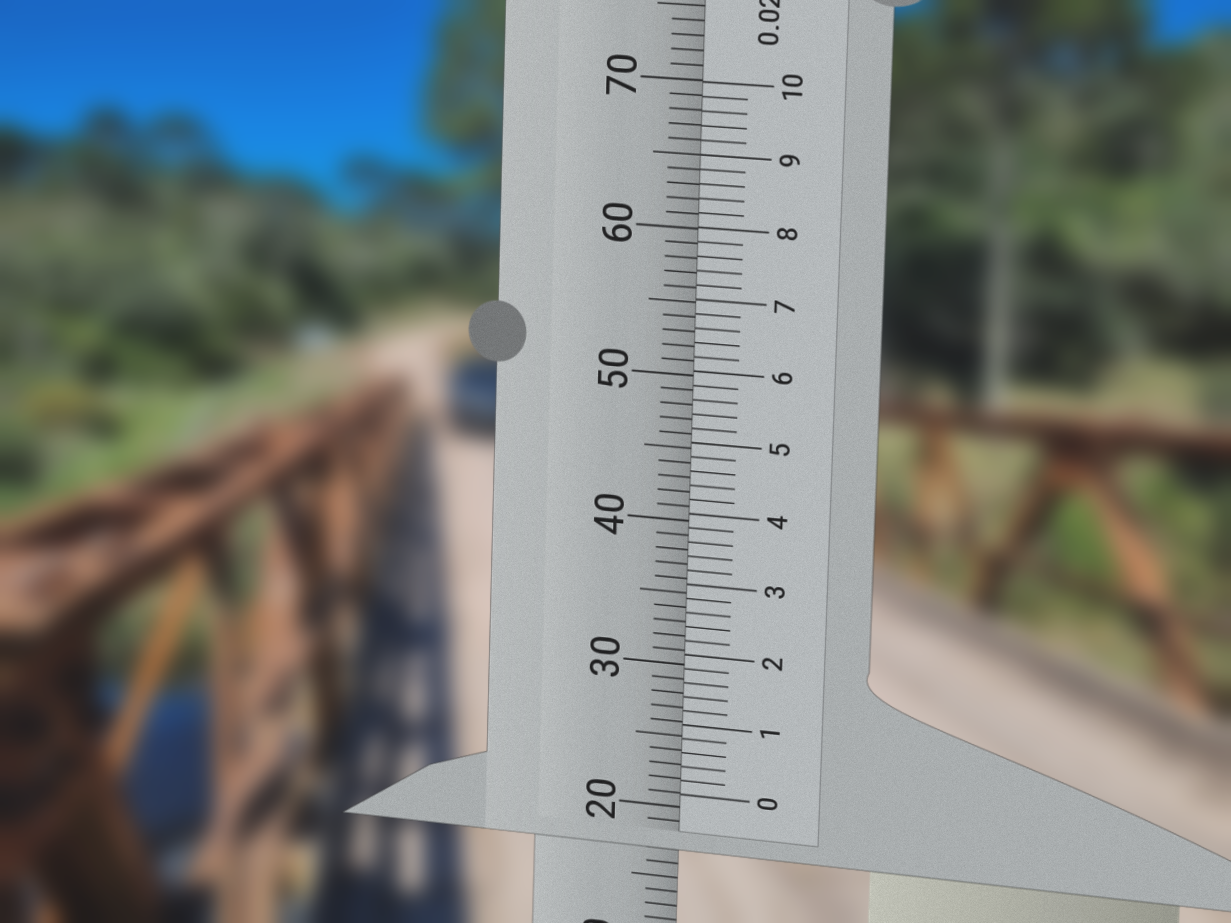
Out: 20.9
